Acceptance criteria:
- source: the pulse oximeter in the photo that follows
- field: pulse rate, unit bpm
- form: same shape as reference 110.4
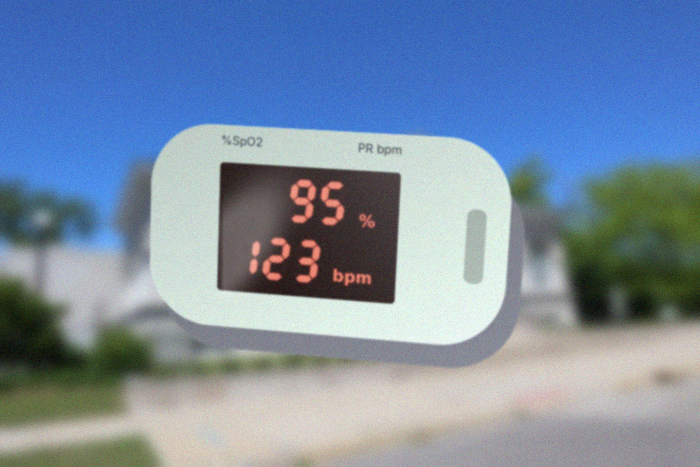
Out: 123
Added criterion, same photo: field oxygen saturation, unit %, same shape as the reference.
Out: 95
